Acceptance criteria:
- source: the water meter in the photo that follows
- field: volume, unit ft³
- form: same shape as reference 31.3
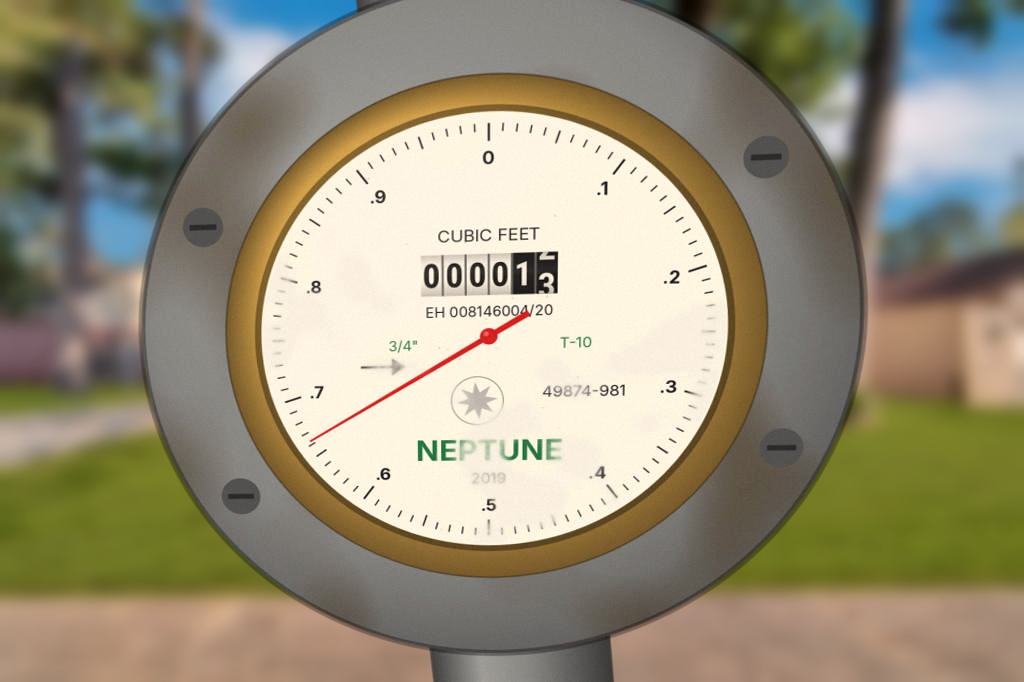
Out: 12.66
